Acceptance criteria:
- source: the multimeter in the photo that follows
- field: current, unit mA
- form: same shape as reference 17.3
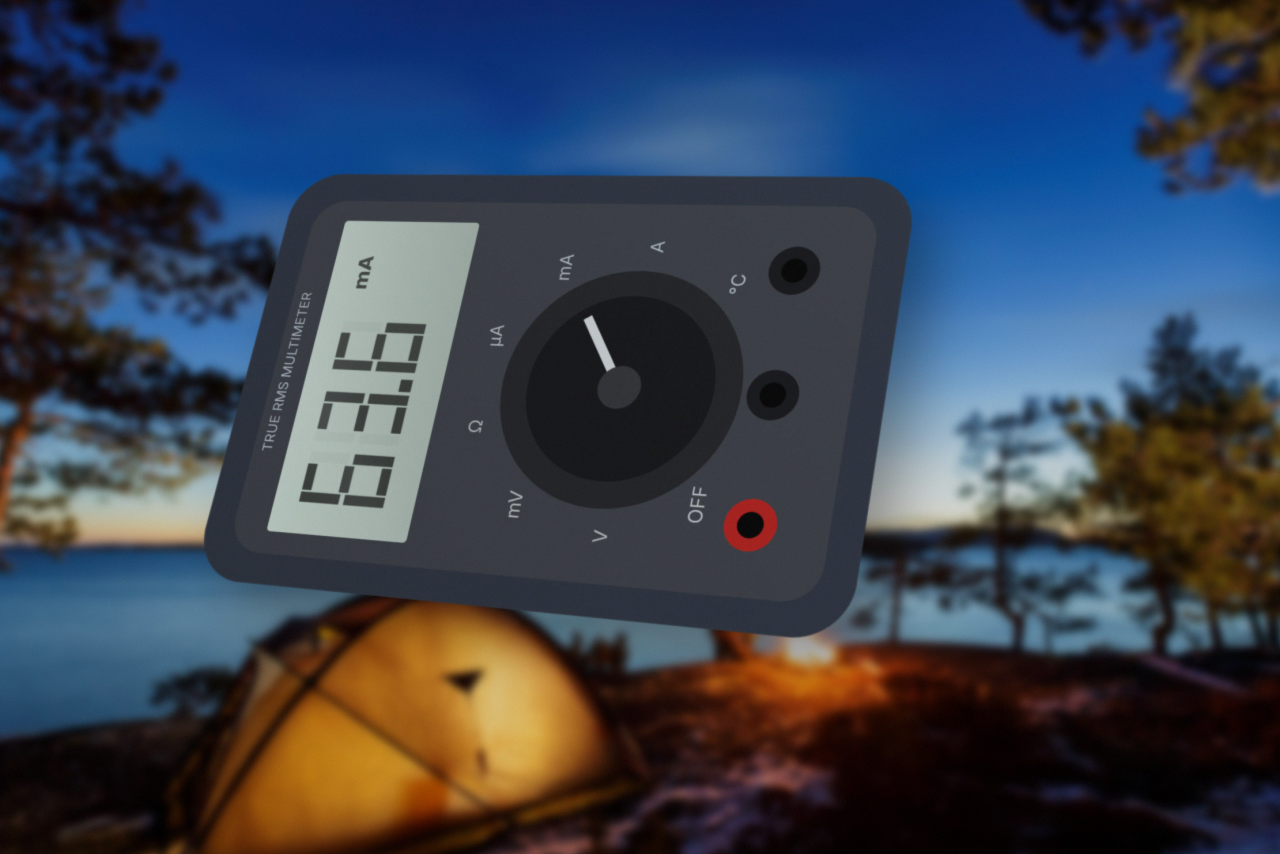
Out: 63.6
